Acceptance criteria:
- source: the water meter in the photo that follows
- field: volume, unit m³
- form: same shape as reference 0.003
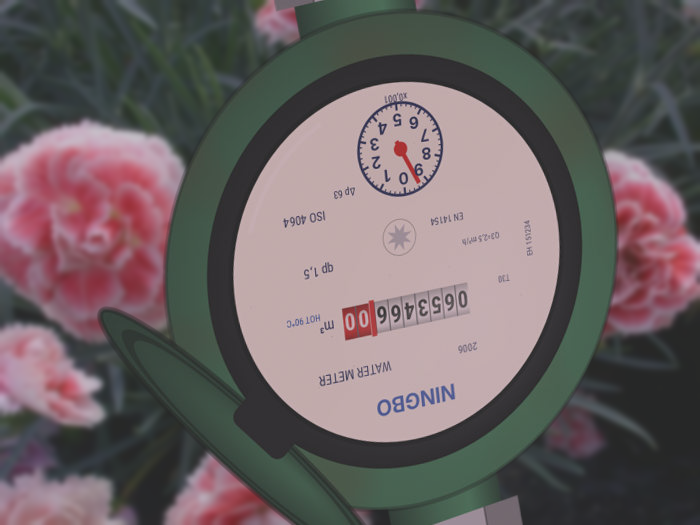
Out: 653465.999
